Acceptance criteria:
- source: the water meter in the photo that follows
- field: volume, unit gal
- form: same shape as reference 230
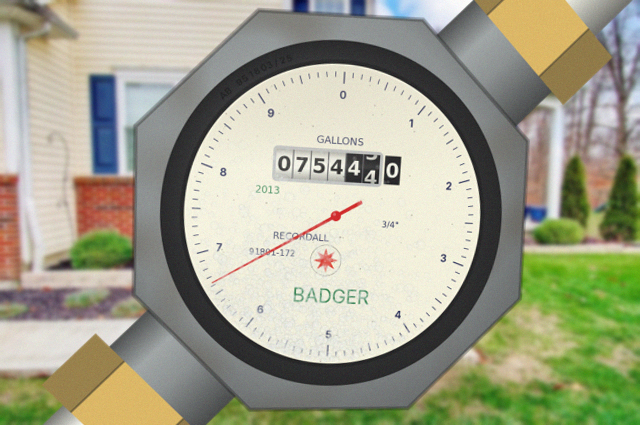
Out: 754436.6
